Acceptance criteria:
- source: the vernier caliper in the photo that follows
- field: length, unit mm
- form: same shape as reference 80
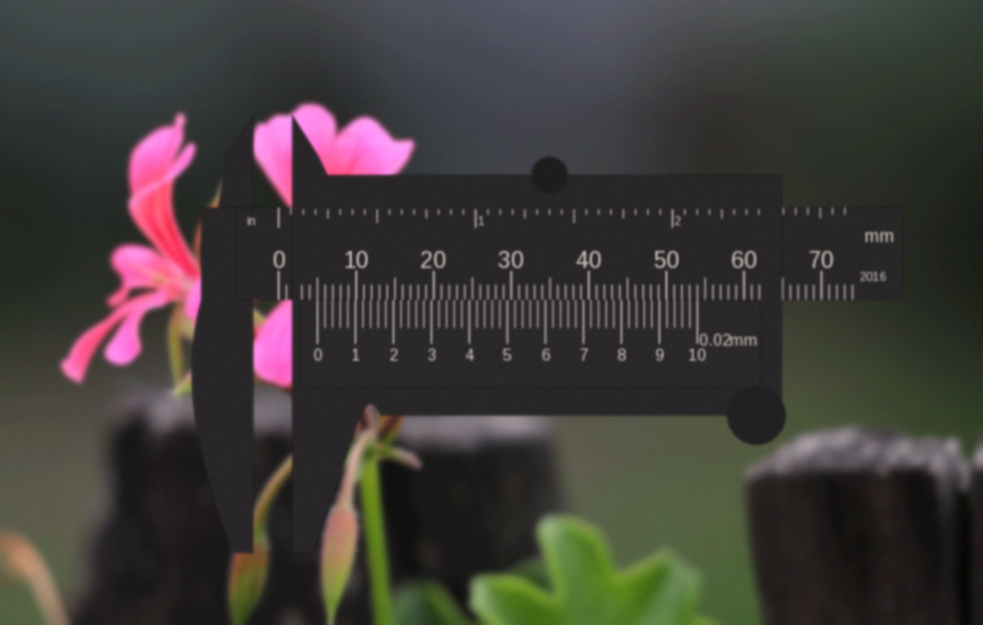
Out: 5.0
